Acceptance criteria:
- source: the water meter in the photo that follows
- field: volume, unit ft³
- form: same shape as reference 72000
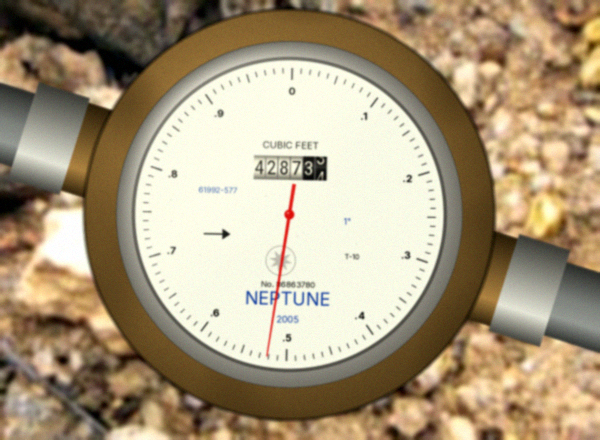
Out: 428733.52
